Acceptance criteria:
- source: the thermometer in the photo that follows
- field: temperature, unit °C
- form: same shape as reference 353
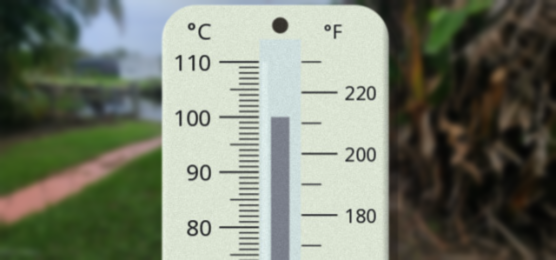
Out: 100
